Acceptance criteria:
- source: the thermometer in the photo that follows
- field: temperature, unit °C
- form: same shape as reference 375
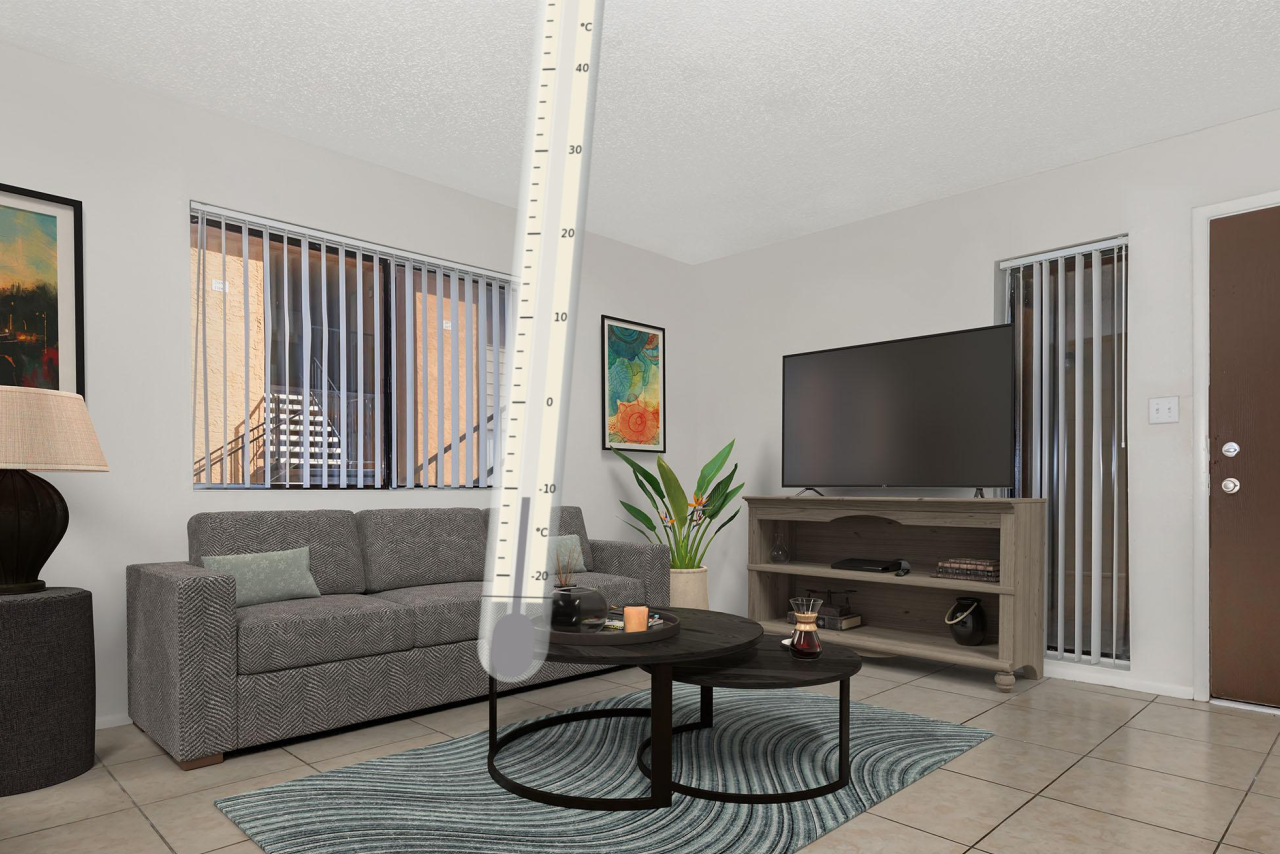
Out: -11
